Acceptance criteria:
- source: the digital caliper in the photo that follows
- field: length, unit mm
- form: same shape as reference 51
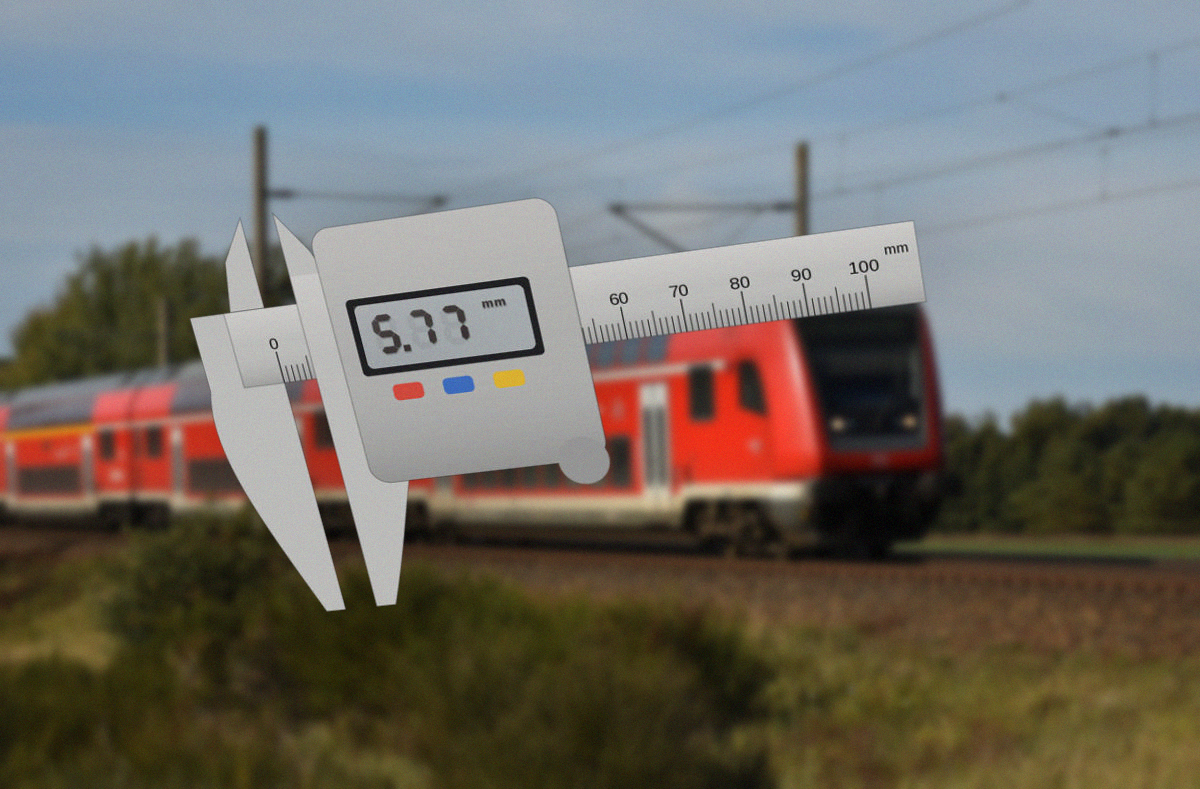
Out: 5.77
